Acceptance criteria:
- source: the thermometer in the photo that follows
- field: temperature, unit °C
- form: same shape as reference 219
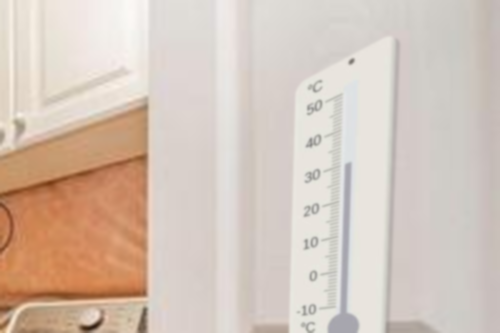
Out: 30
